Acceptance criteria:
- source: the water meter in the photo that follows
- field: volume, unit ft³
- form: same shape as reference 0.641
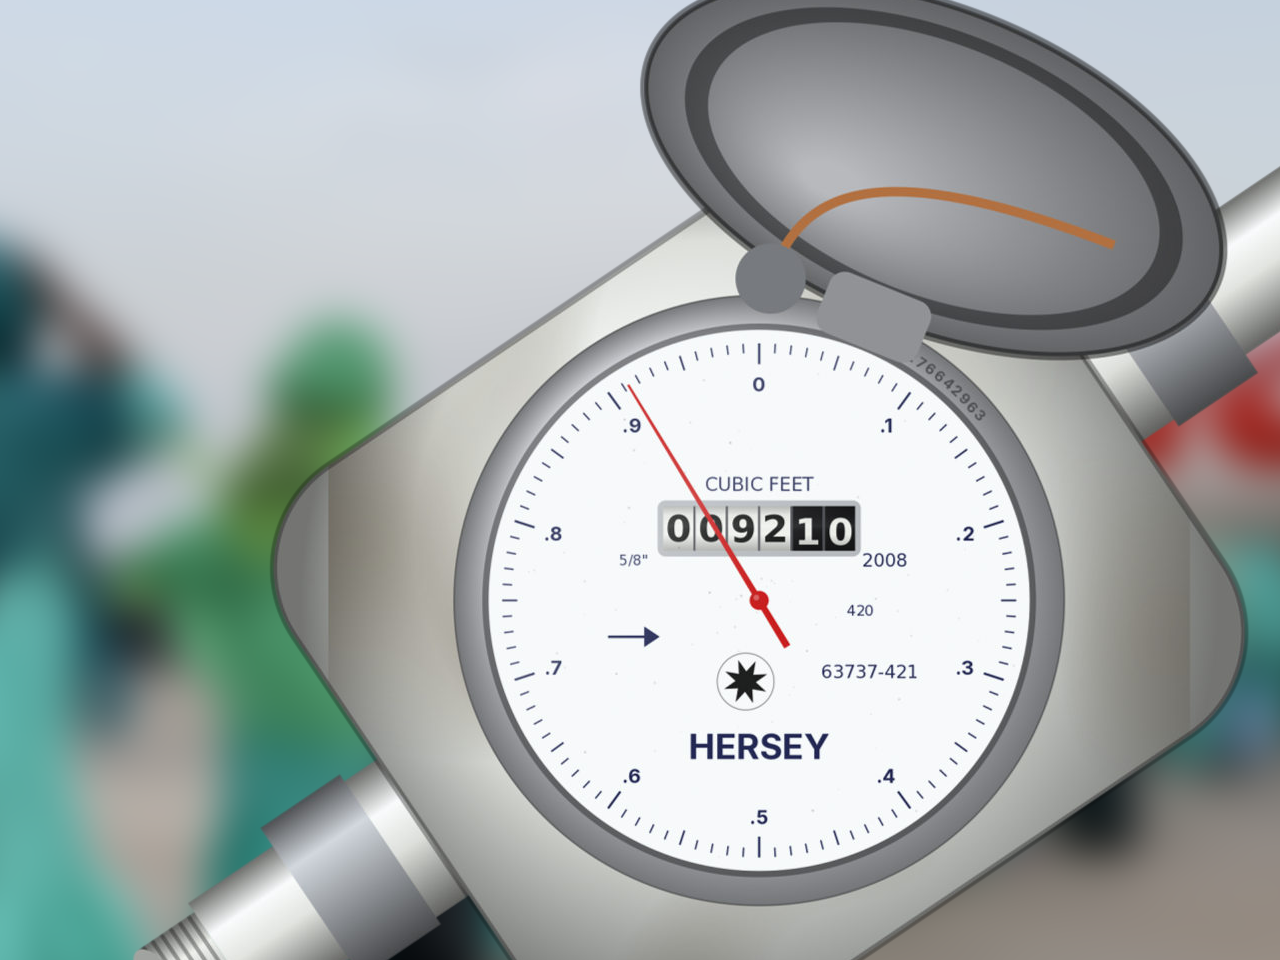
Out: 9209.91
